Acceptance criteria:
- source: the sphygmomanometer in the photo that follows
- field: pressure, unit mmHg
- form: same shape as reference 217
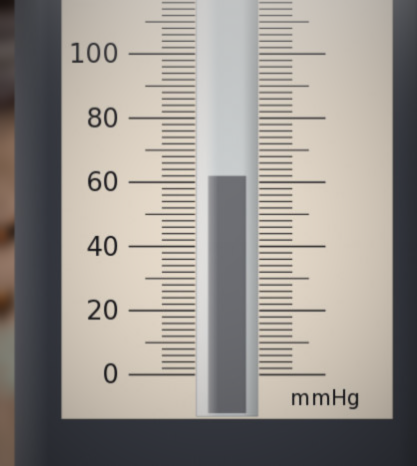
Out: 62
